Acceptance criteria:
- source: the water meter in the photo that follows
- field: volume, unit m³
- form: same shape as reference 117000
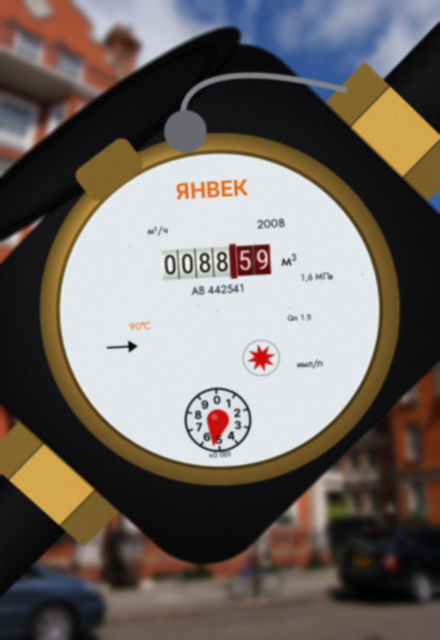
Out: 88.595
